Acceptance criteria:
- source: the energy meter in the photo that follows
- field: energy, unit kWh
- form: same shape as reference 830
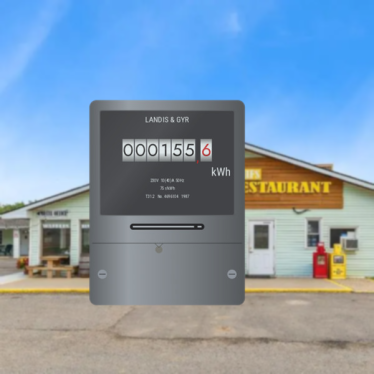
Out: 155.6
